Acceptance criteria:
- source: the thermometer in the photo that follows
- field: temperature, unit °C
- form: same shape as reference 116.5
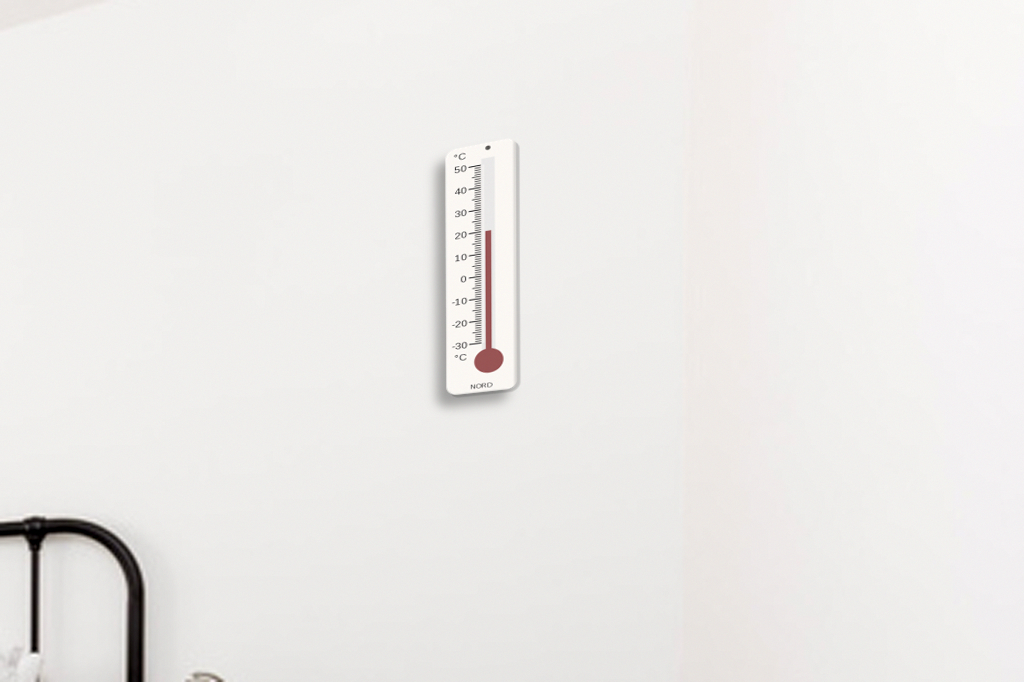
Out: 20
